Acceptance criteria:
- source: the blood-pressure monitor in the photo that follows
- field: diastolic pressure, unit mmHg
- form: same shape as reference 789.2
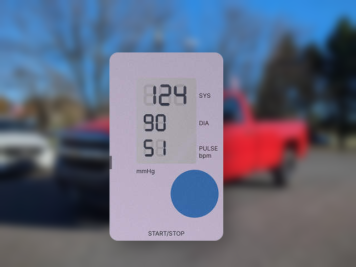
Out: 90
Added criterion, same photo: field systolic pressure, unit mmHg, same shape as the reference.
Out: 124
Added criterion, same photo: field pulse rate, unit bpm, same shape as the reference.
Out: 51
